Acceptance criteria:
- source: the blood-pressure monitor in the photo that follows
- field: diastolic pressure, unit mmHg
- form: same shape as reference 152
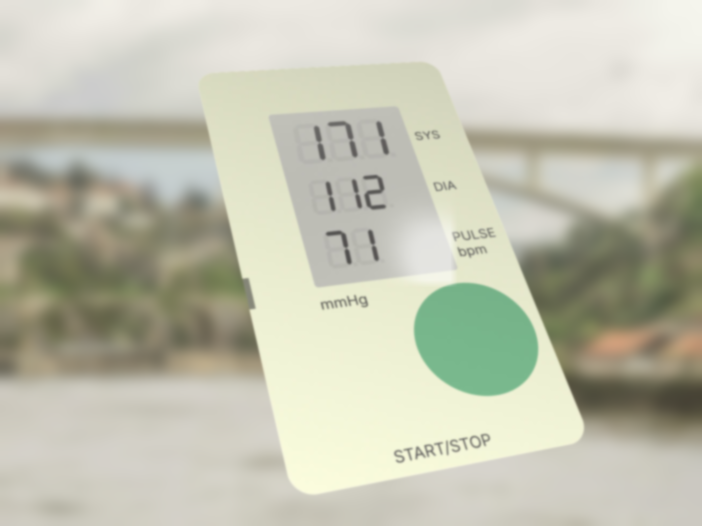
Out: 112
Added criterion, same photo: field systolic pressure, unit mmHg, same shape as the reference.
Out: 171
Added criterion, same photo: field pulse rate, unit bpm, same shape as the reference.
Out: 71
